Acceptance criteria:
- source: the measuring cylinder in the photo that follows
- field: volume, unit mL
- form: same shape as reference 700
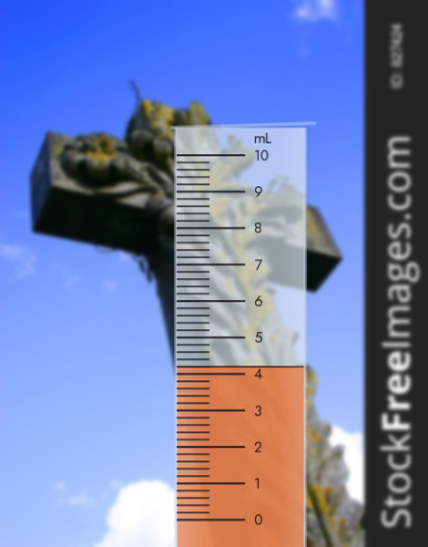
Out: 4.2
